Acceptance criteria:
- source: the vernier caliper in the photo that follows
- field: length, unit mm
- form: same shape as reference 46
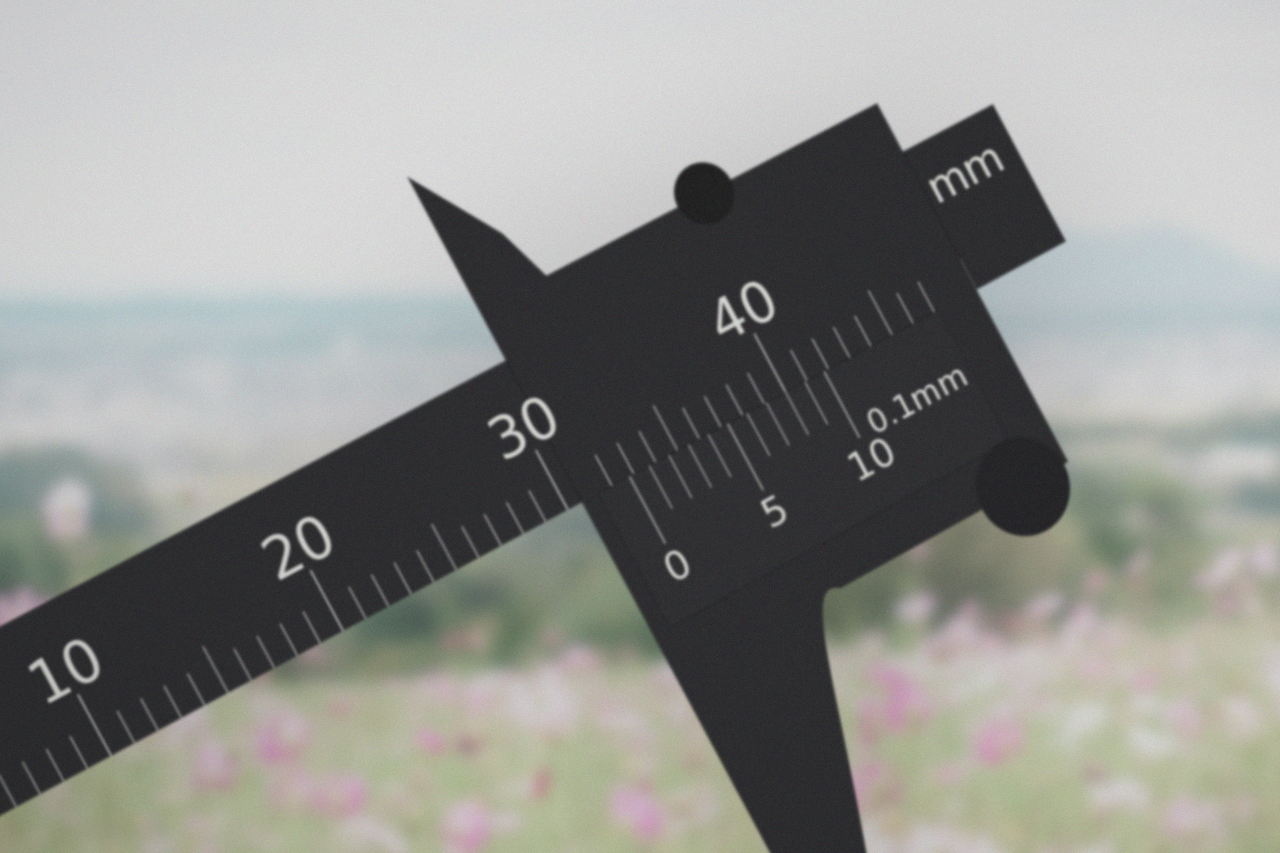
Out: 32.8
